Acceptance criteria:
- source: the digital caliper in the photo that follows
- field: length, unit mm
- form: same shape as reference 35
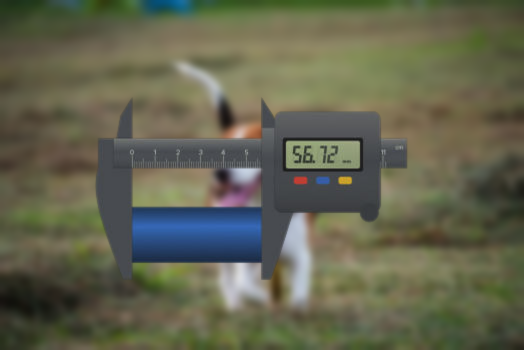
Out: 56.72
